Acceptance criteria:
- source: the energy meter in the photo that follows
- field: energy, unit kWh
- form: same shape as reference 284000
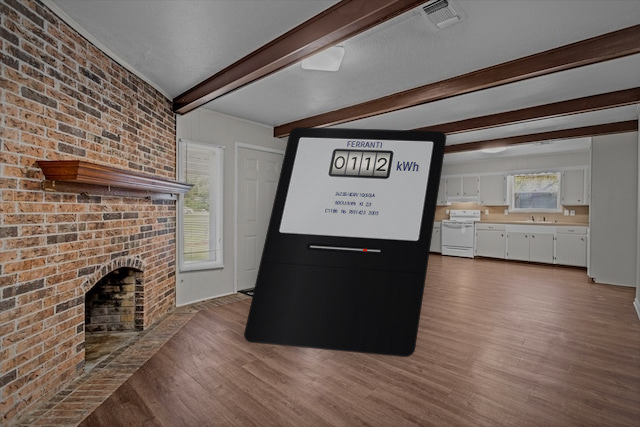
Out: 112
